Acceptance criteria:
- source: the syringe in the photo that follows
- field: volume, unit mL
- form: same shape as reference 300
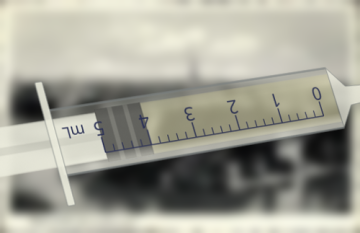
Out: 4
